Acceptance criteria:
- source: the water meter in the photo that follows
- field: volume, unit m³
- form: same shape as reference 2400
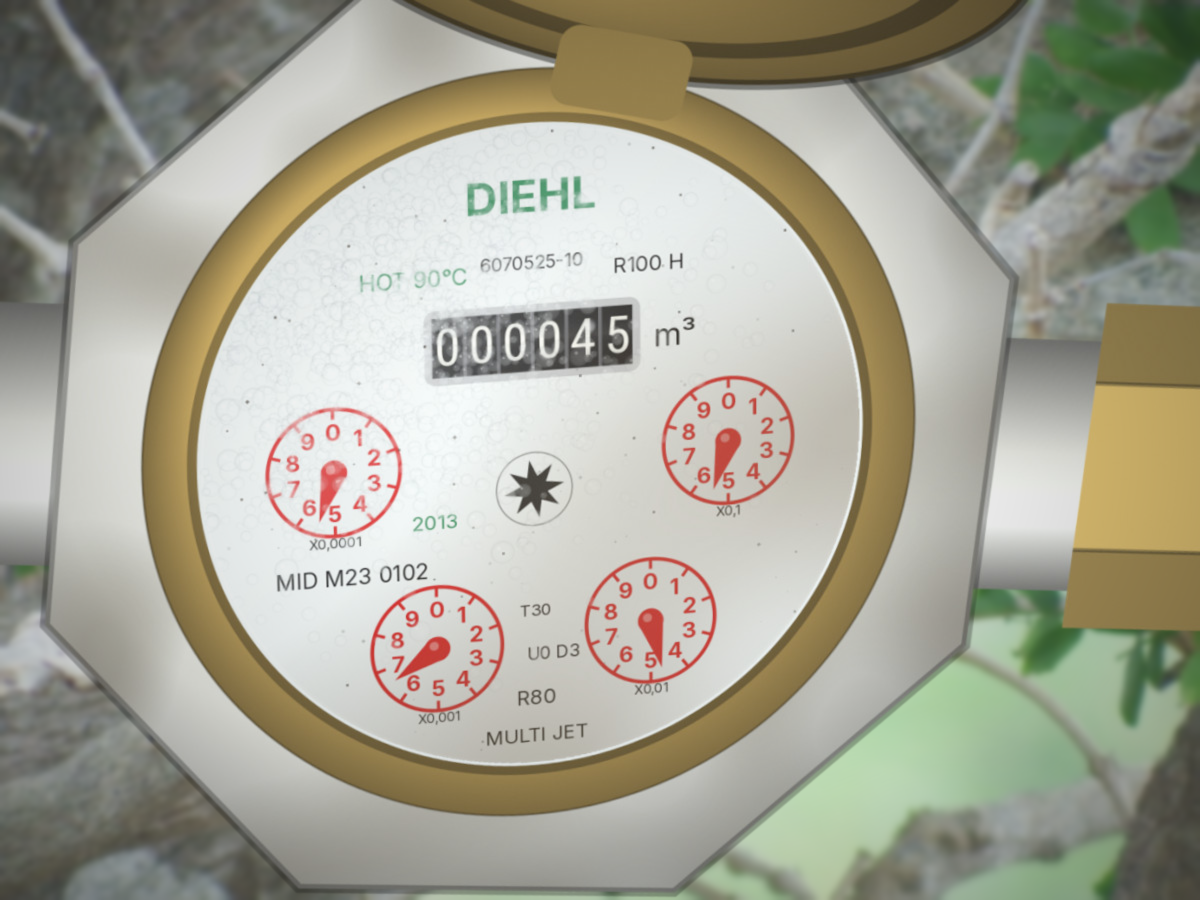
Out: 45.5465
